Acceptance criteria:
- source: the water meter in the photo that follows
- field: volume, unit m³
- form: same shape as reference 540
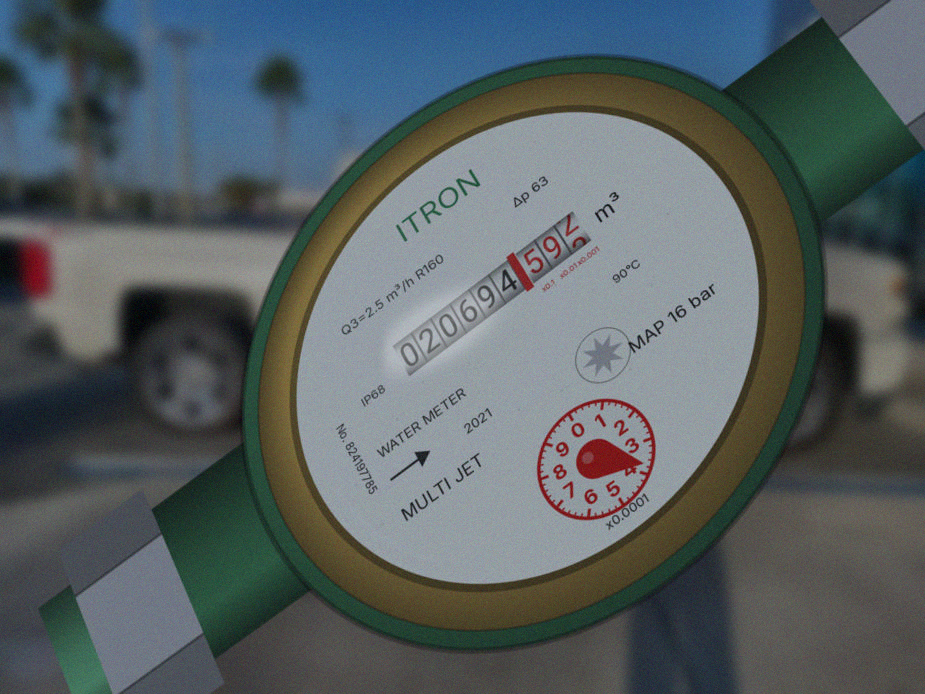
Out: 20694.5923
